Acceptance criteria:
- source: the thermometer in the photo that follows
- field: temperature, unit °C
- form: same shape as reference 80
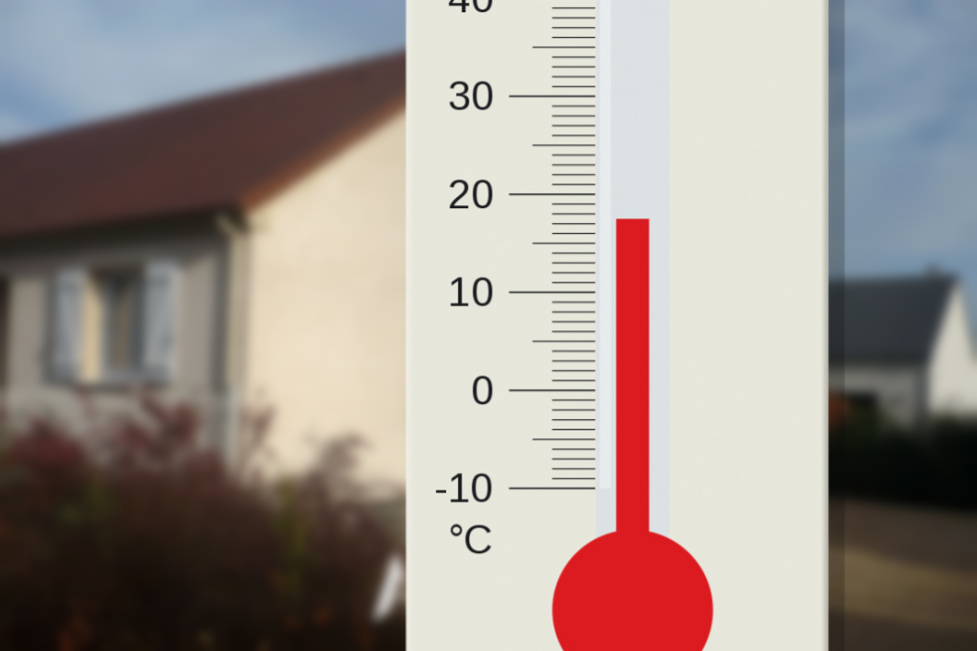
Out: 17.5
